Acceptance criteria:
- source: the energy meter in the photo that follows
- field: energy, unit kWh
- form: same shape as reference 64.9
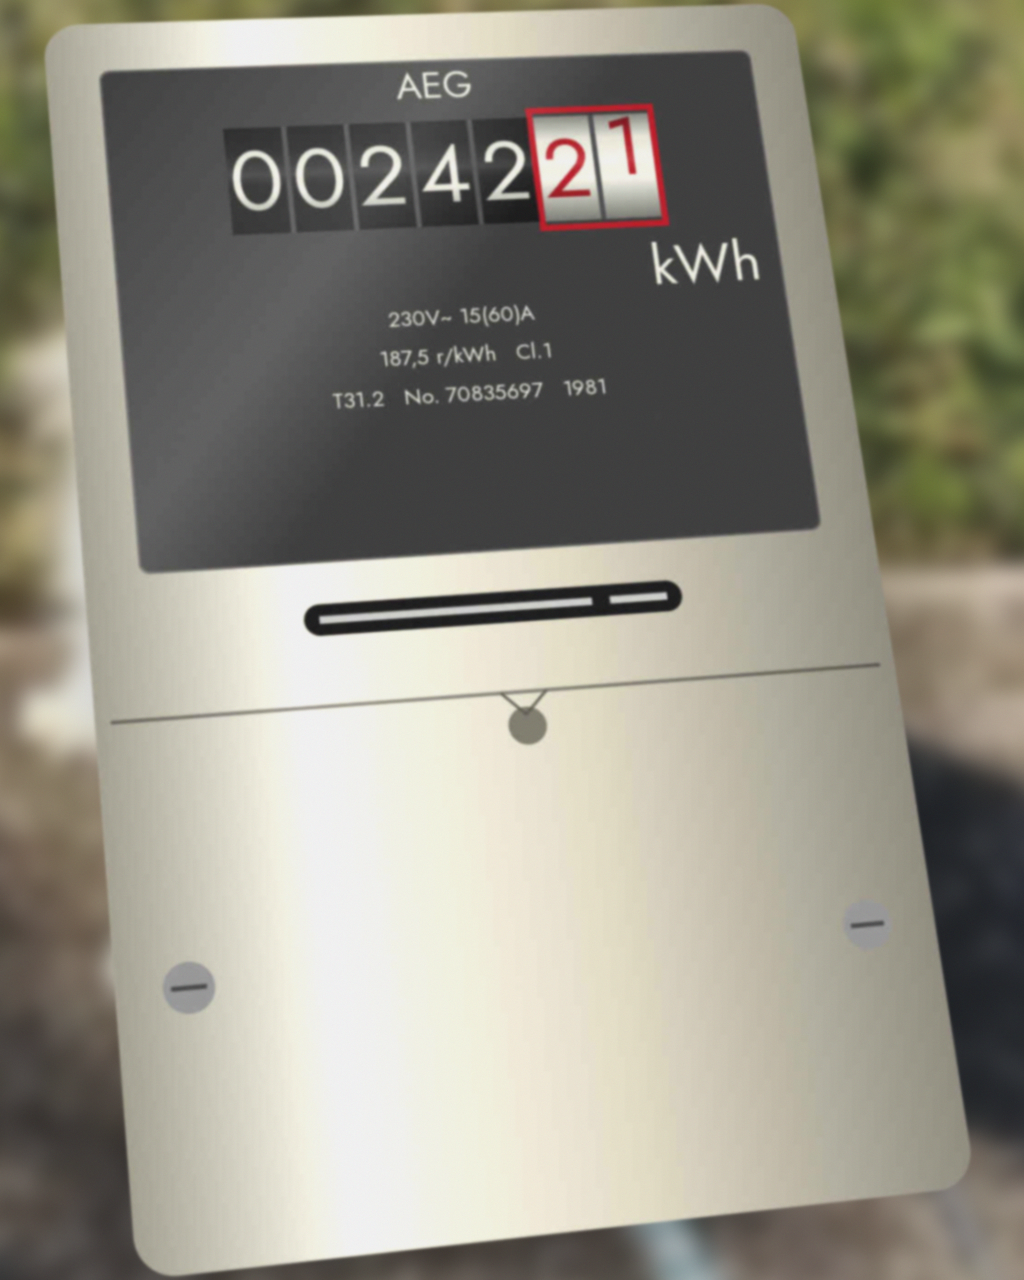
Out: 242.21
